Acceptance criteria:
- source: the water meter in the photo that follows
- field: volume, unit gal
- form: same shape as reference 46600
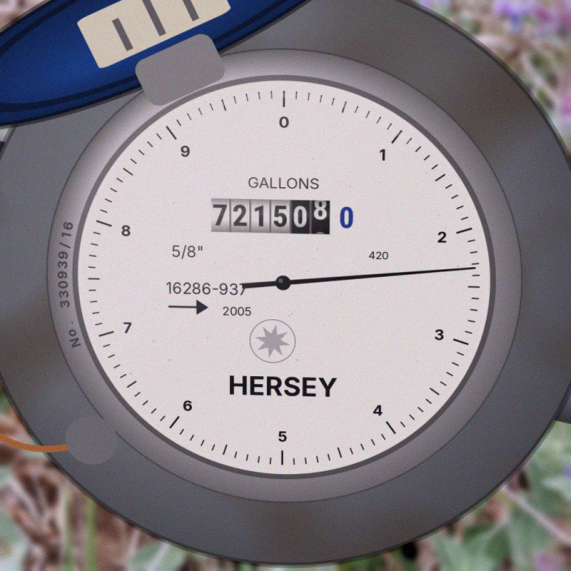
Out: 7215082.3
